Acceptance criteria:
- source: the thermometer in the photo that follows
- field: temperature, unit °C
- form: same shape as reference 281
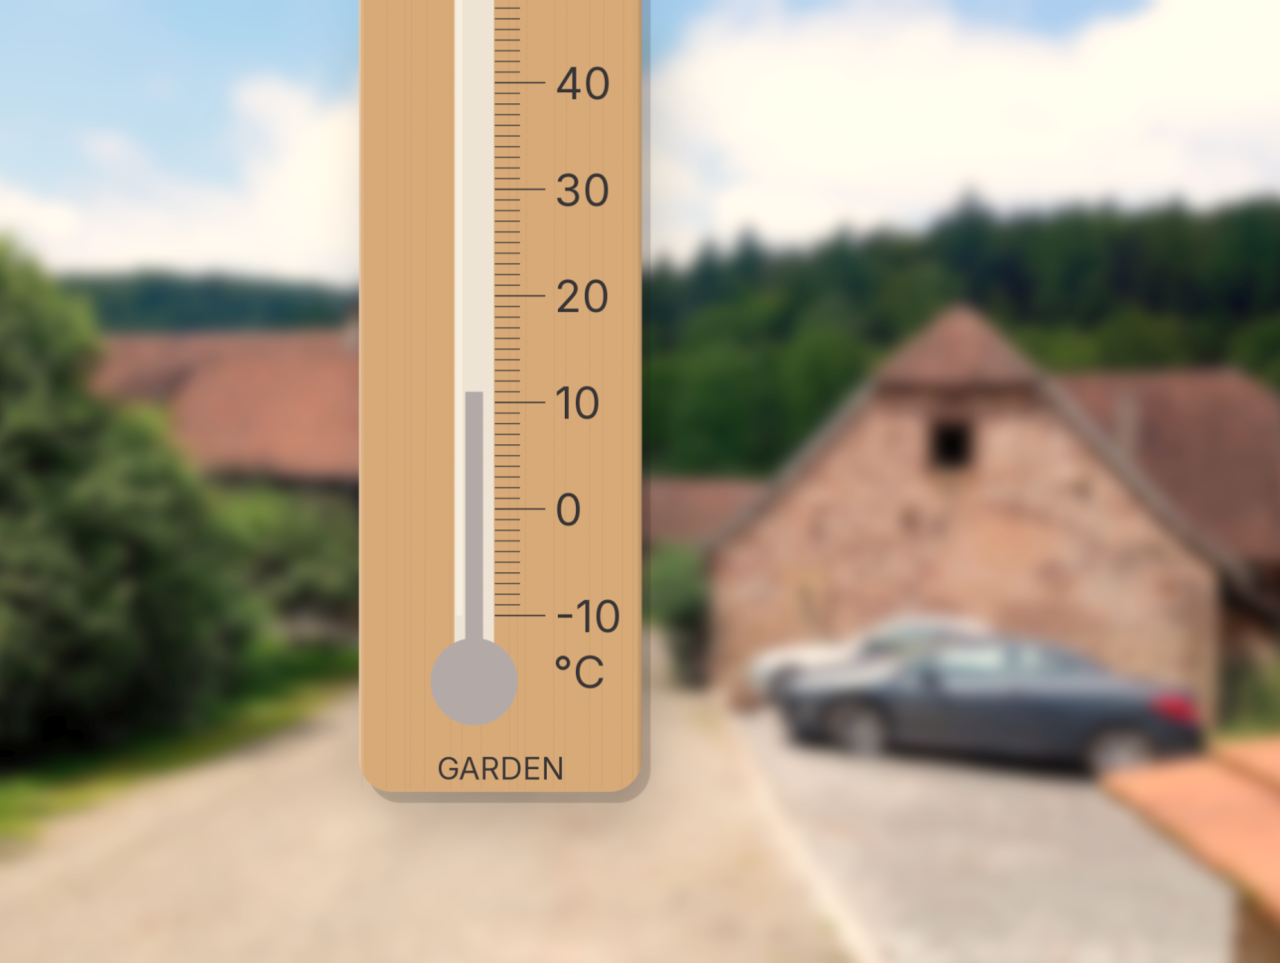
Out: 11
